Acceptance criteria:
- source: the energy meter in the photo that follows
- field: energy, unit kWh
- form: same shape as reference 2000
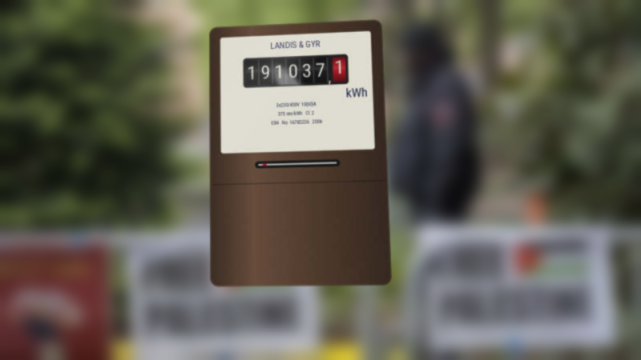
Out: 191037.1
